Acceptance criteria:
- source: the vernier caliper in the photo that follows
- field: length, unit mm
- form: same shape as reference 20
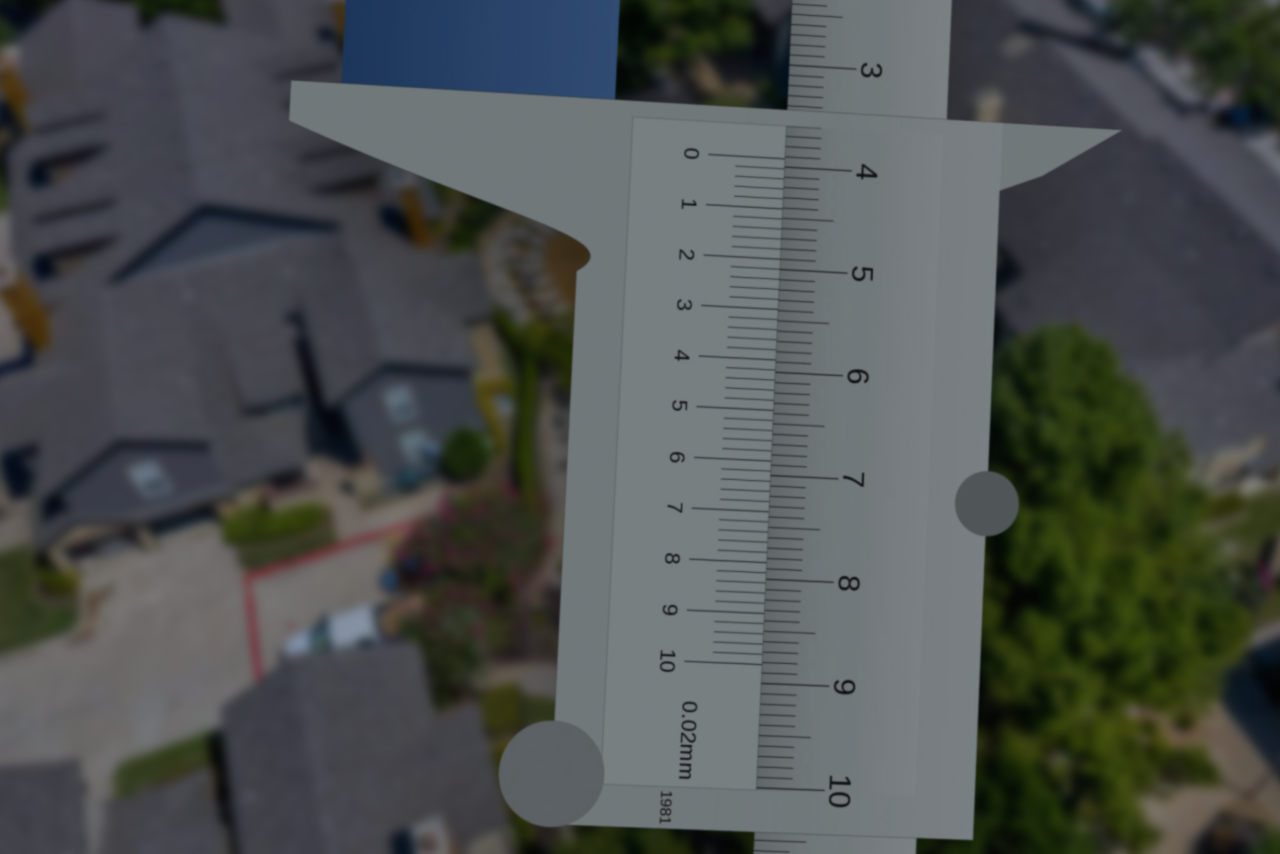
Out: 39.2
